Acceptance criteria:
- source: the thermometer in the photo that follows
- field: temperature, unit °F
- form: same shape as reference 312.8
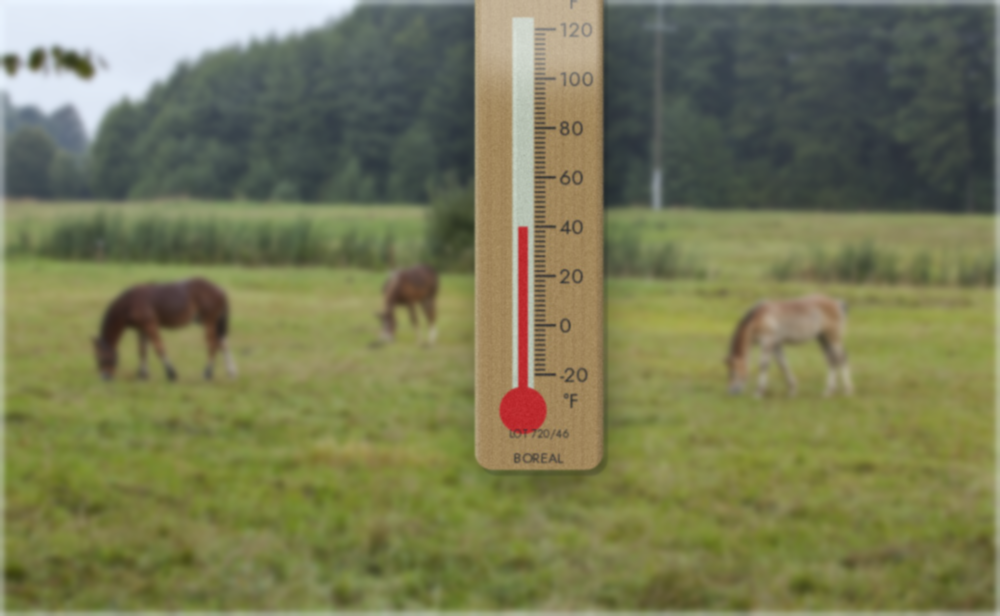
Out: 40
